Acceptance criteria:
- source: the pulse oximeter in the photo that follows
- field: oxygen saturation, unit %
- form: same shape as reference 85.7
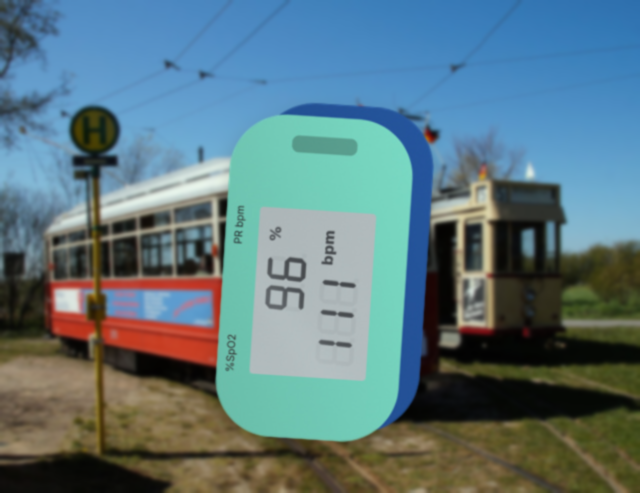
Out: 96
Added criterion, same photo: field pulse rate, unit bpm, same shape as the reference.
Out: 111
